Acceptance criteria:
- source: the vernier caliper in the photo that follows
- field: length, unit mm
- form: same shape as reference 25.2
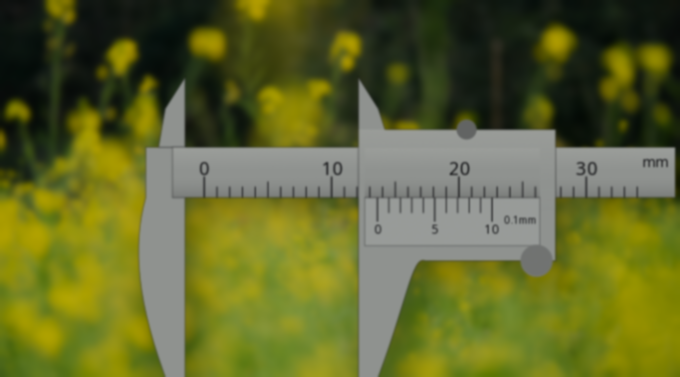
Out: 13.6
